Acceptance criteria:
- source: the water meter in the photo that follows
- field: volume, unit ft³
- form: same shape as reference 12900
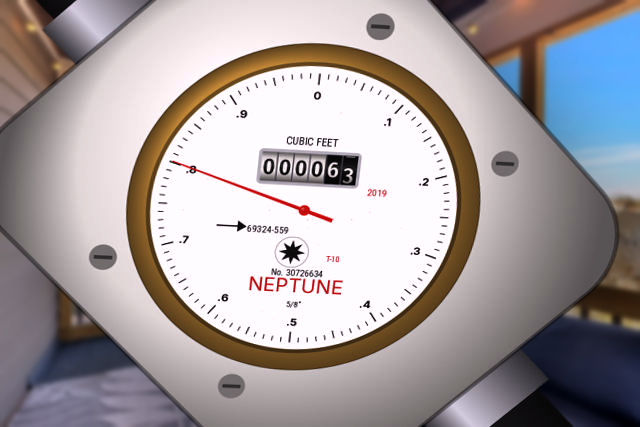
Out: 62.80
